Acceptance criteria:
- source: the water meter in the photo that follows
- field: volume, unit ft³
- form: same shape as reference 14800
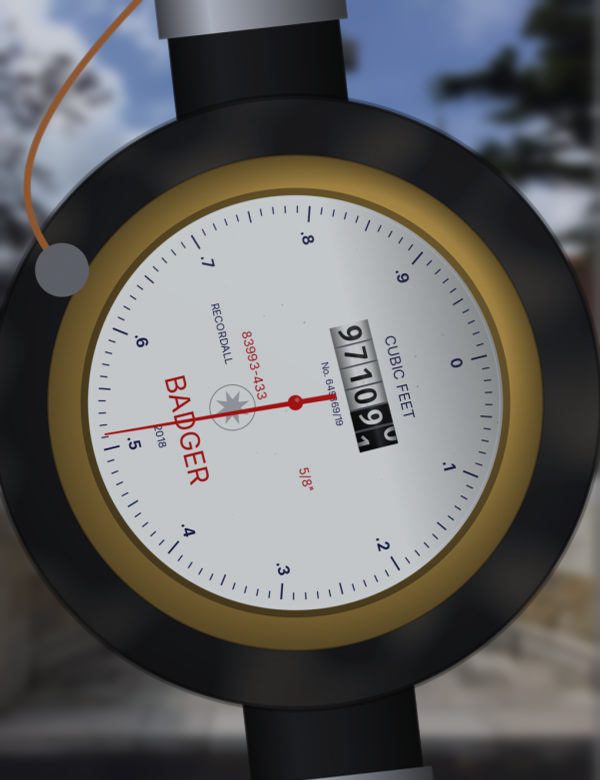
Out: 971090.51
